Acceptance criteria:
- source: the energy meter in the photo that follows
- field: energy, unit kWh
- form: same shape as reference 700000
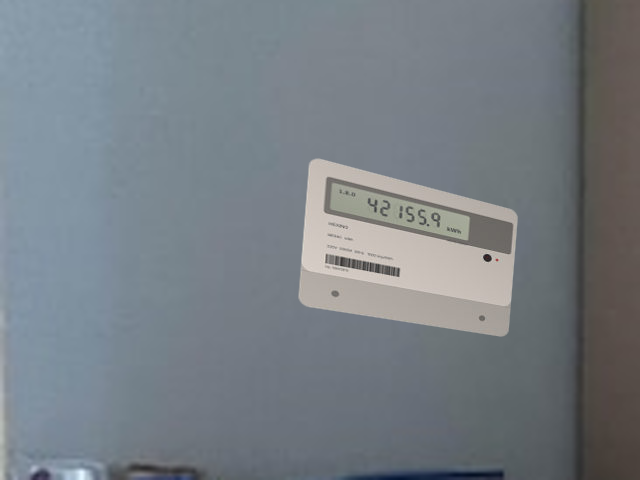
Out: 42155.9
